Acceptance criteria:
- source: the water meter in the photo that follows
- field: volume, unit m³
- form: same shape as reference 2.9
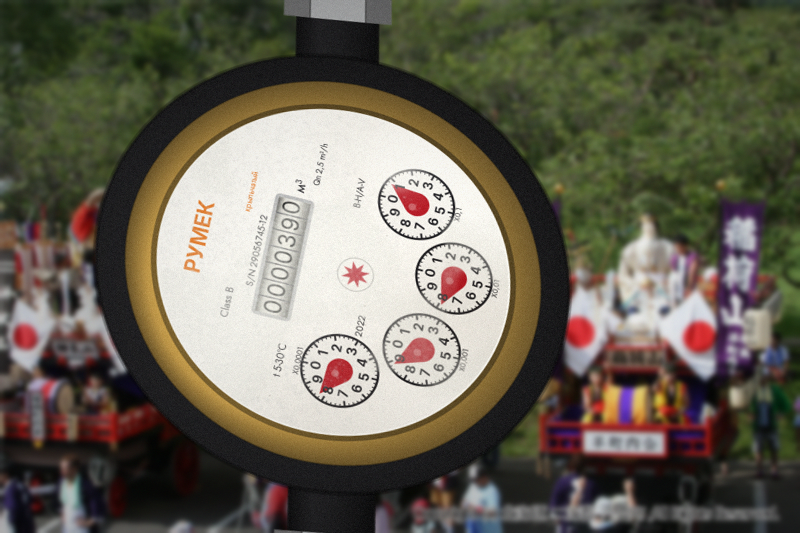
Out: 390.0788
